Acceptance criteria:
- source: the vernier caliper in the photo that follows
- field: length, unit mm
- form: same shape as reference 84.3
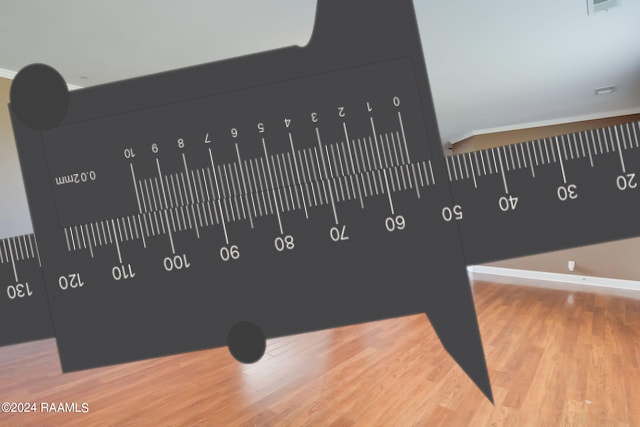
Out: 55.5
